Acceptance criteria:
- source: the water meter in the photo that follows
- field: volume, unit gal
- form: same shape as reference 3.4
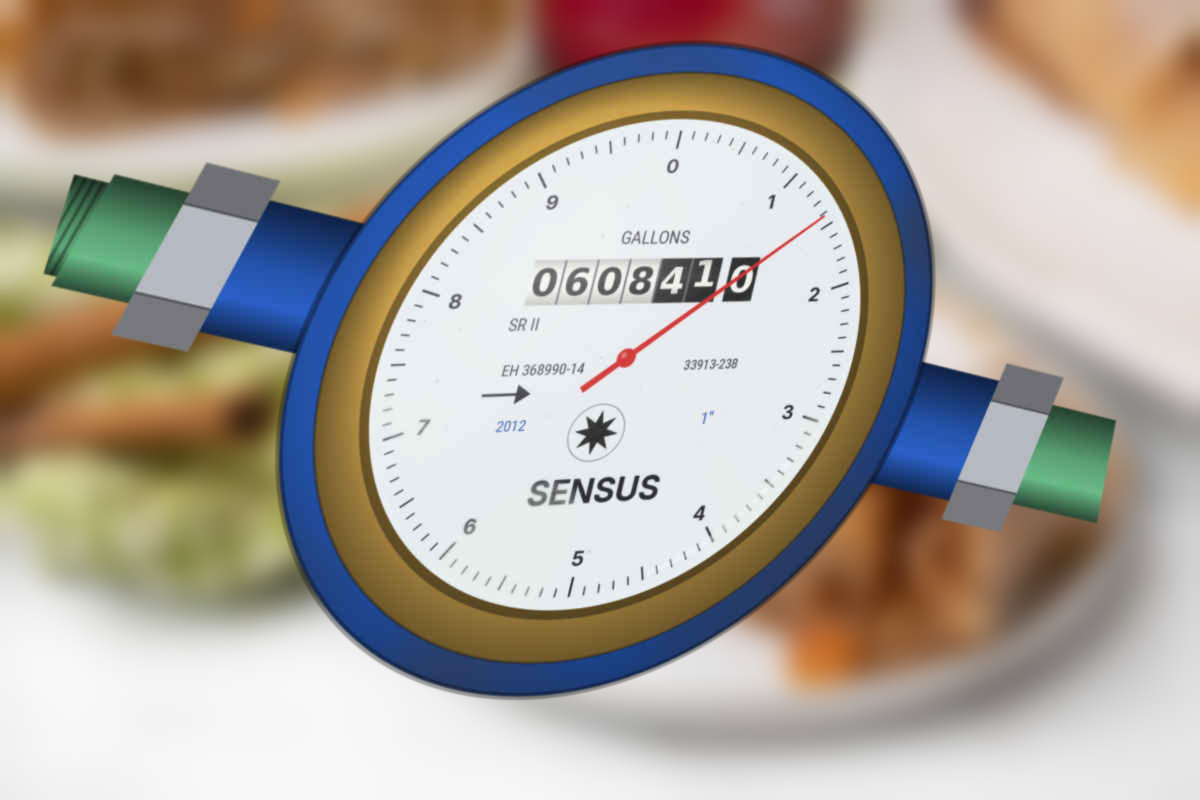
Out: 608411.4
